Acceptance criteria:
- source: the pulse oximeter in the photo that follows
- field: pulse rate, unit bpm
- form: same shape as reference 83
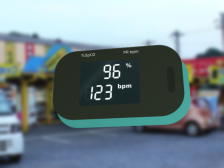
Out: 123
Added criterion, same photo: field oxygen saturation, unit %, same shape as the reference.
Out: 96
